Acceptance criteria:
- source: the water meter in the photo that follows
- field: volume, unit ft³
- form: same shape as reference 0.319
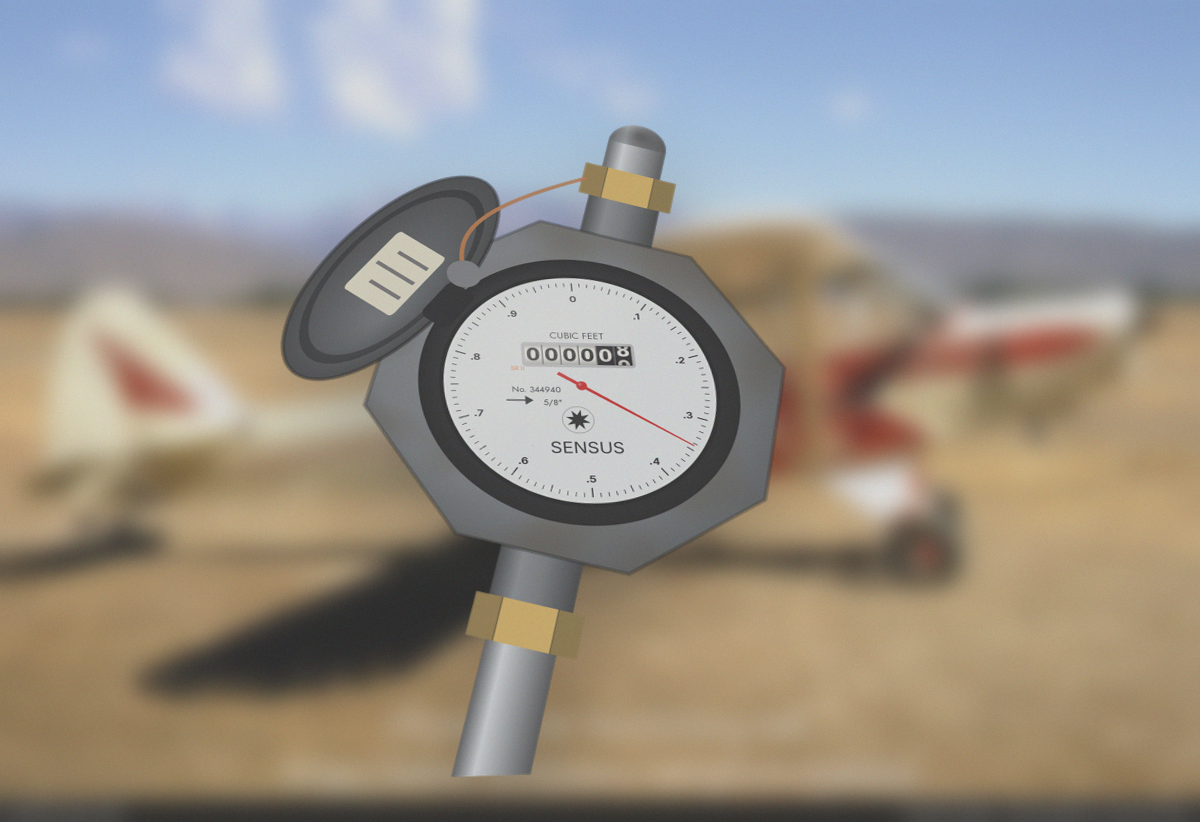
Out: 8.34
